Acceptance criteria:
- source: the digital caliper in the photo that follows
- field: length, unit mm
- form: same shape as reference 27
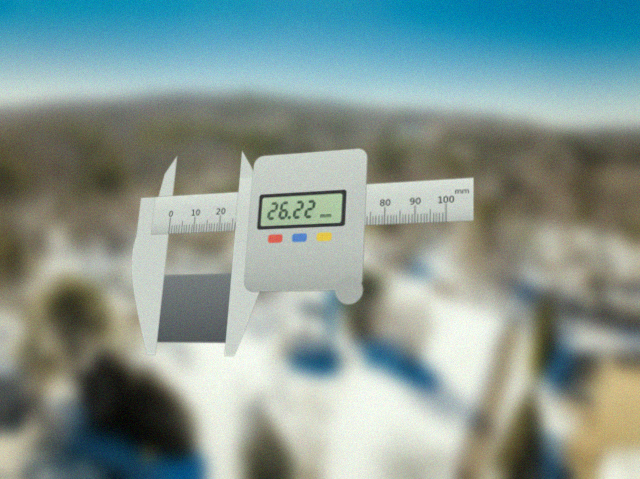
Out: 26.22
